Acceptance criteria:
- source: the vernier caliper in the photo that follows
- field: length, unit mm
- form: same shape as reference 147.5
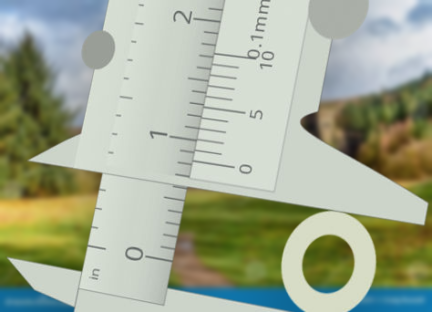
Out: 8.3
